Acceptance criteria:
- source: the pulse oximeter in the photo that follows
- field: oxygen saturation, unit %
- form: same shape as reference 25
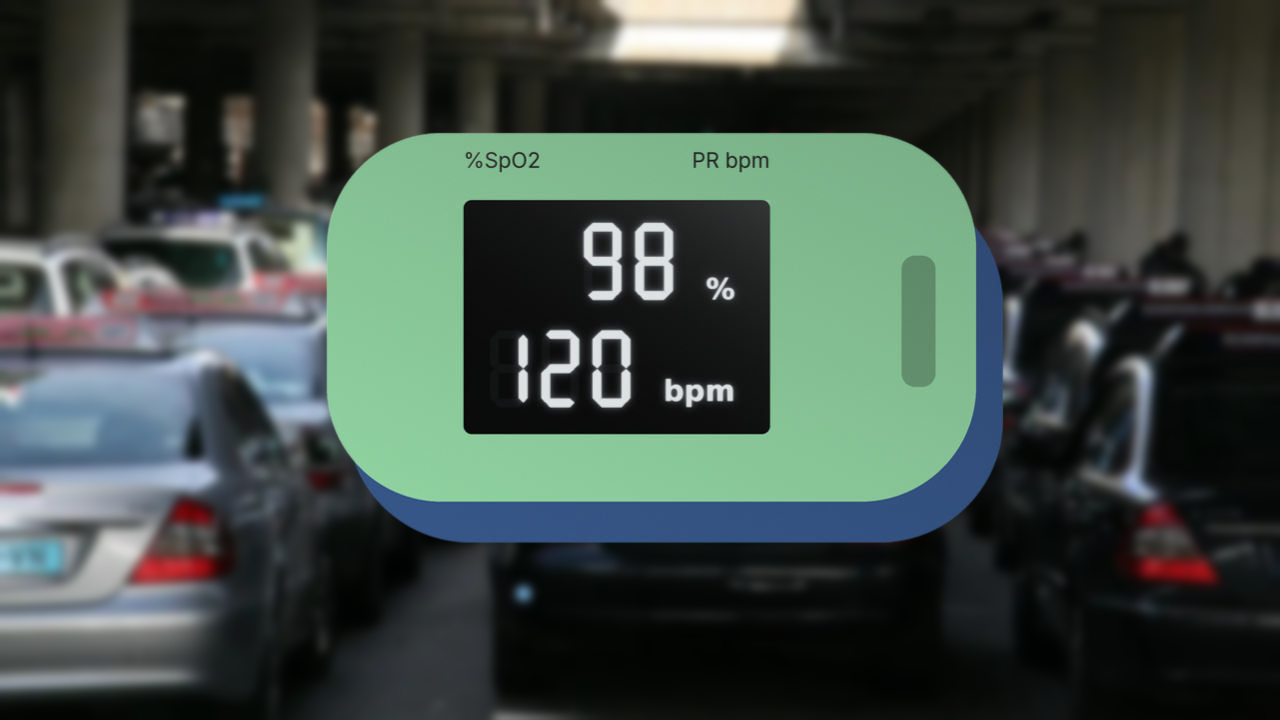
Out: 98
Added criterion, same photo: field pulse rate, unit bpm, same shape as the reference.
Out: 120
